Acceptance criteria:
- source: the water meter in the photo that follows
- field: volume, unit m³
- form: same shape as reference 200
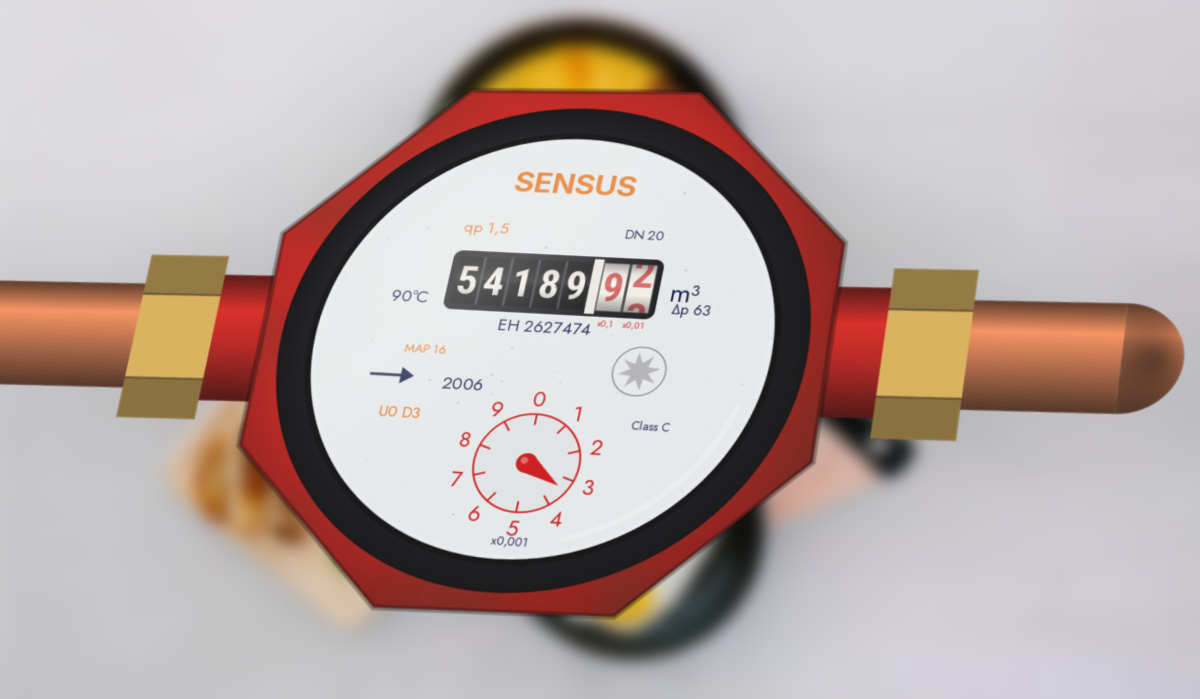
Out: 54189.923
